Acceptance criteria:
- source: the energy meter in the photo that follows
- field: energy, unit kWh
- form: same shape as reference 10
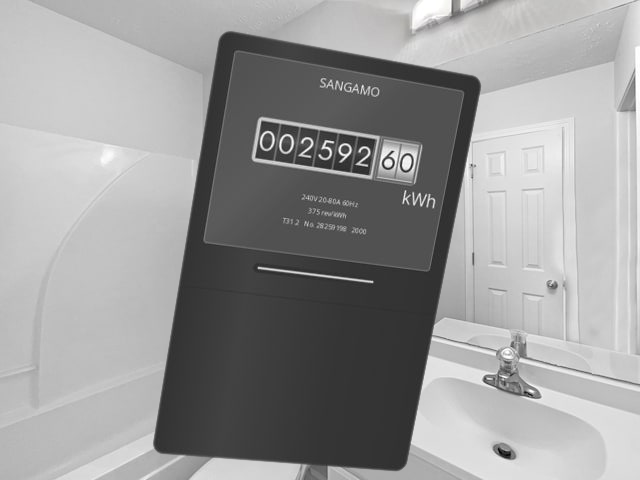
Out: 2592.60
